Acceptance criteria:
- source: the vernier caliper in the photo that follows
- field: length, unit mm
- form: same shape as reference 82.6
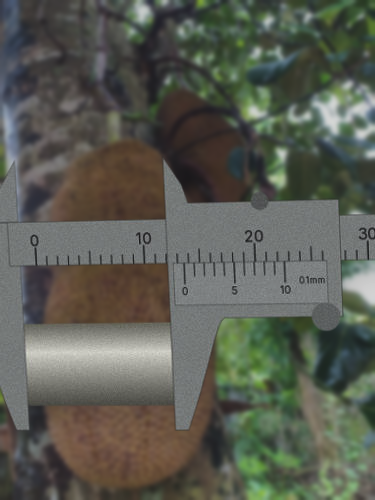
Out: 13.6
